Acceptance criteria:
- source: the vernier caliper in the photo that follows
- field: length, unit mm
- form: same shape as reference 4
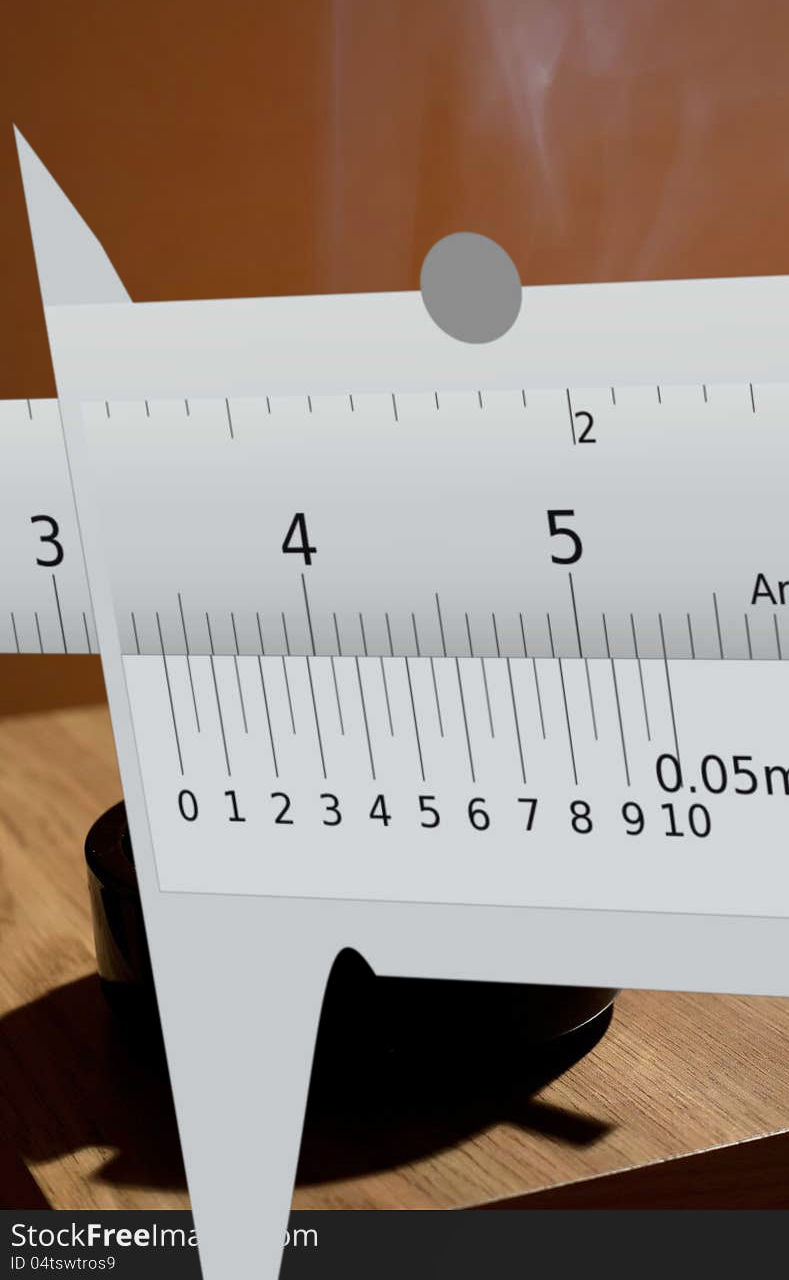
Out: 34.0
